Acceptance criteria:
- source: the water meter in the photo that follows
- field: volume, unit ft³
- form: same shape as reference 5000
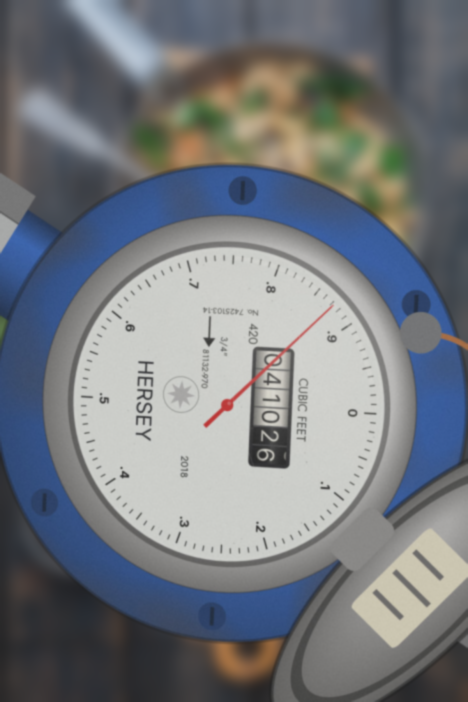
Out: 41025.87
